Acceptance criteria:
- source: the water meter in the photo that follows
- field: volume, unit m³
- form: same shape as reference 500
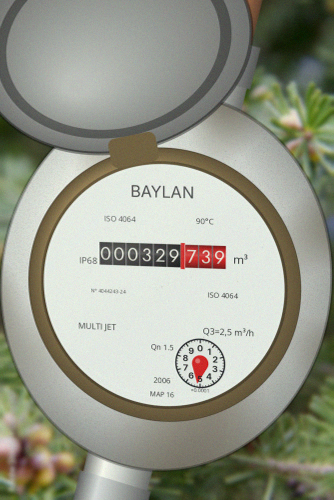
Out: 329.7395
